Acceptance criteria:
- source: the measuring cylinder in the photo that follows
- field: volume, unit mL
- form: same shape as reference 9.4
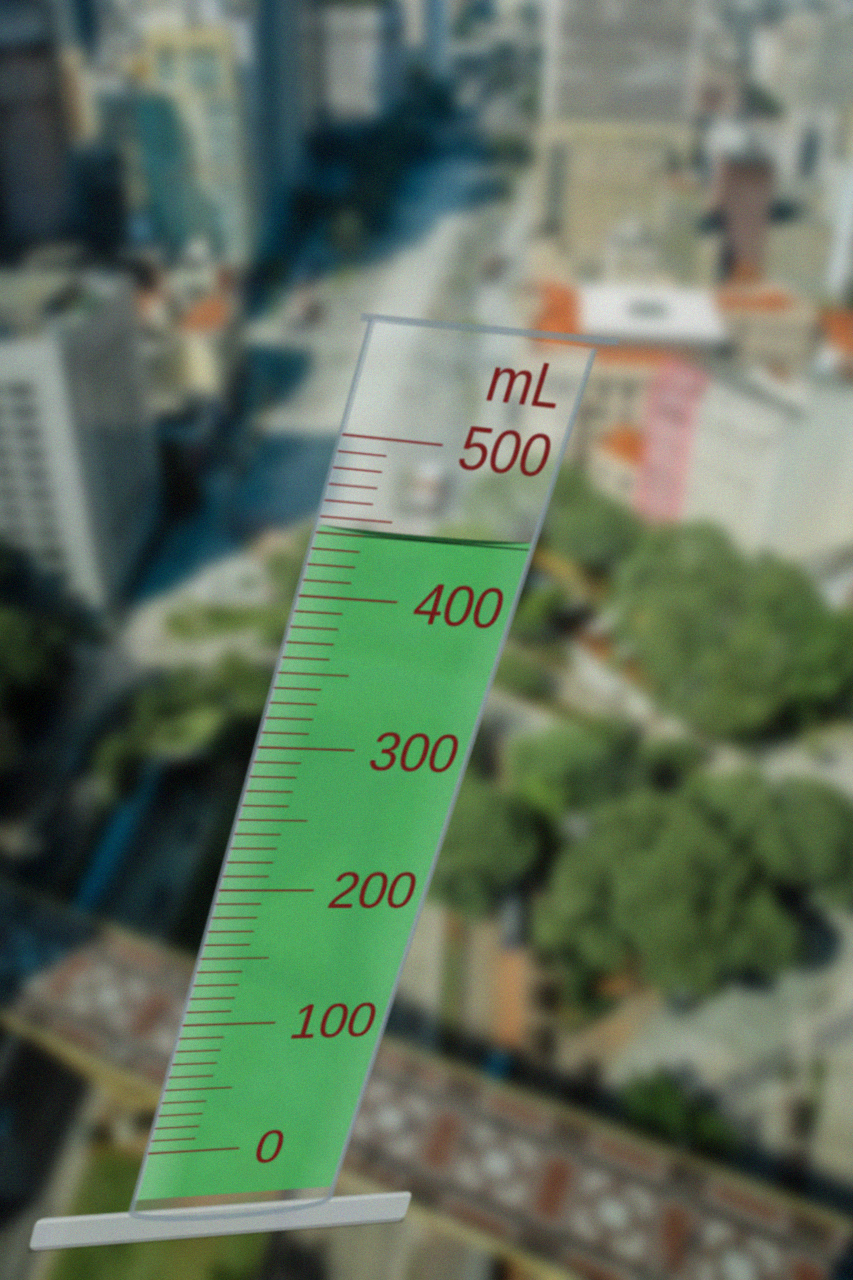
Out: 440
